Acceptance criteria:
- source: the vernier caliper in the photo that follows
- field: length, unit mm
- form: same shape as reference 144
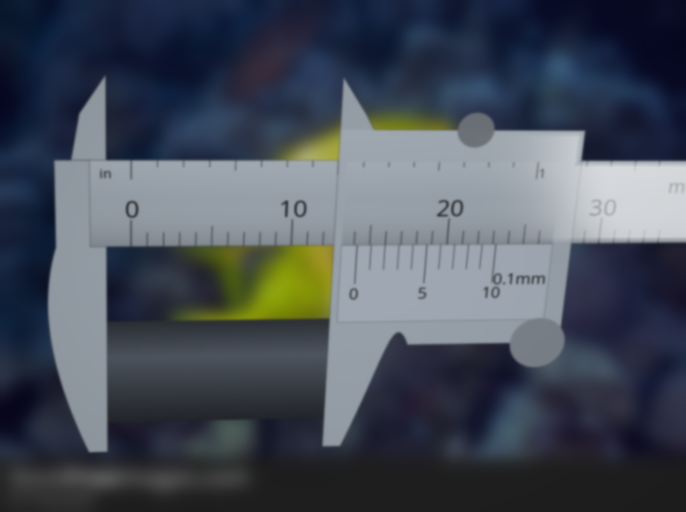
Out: 14.2
